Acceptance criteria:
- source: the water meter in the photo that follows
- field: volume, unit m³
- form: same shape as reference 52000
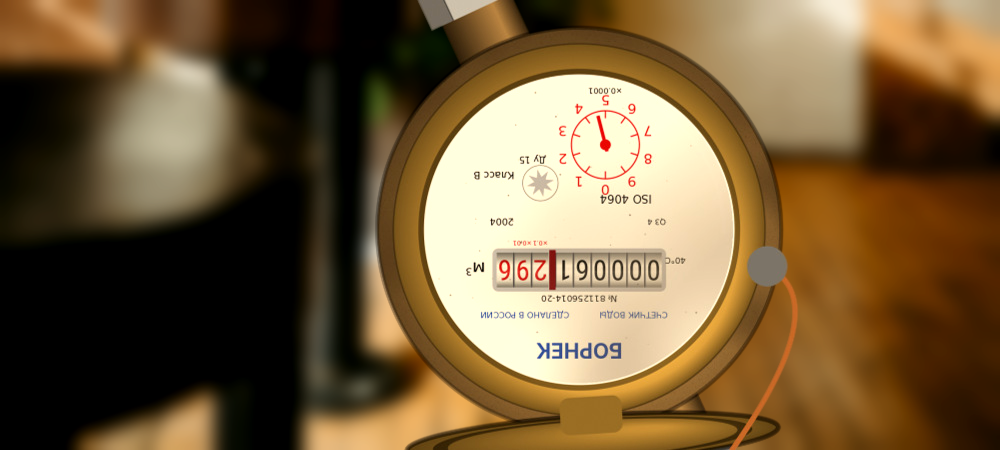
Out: 61.2964
